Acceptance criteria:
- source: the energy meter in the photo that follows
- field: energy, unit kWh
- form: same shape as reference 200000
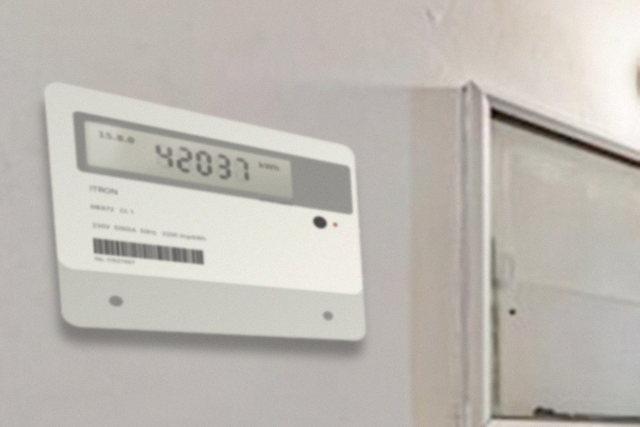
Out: 42037
